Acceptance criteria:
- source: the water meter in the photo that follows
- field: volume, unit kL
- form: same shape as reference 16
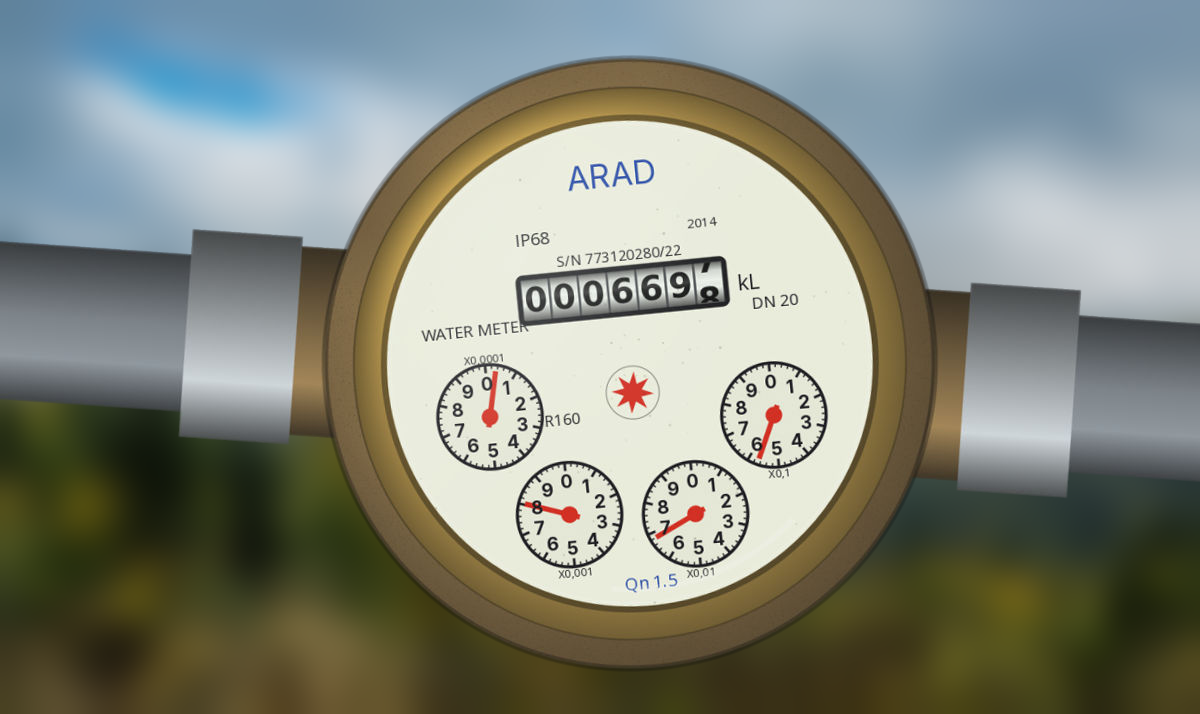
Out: 6697.5680
